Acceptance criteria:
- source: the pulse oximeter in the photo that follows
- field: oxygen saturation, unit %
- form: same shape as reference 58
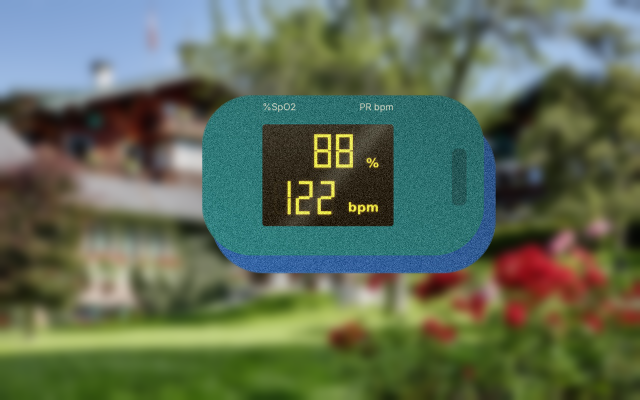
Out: 88
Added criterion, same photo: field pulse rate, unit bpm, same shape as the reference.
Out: 122
